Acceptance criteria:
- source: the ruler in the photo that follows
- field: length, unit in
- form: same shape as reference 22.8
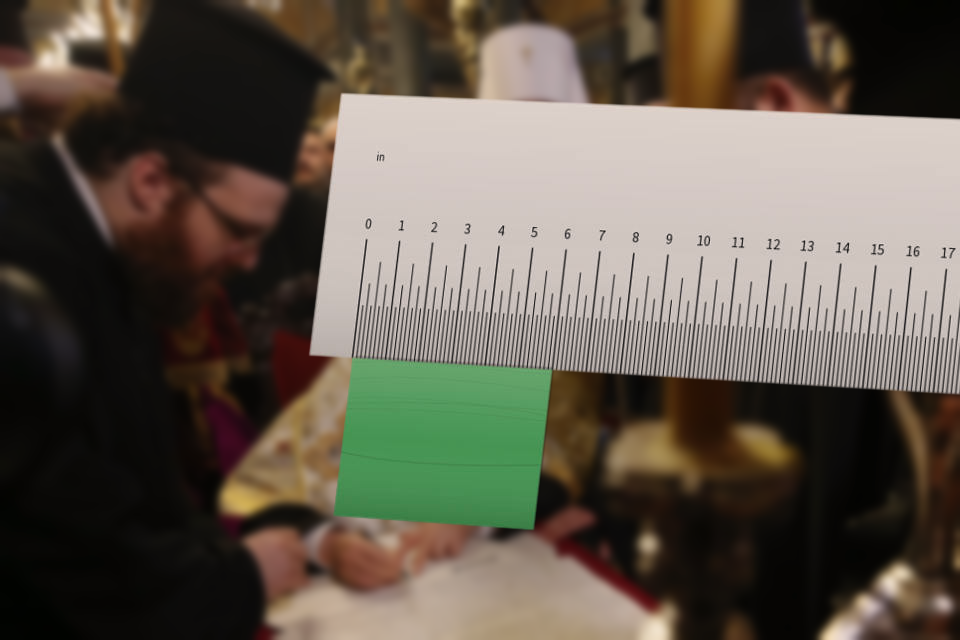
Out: 6
